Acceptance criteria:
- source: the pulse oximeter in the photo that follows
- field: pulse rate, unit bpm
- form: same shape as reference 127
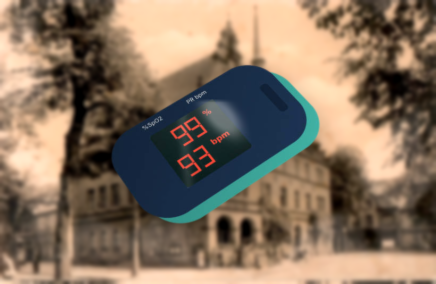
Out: 93
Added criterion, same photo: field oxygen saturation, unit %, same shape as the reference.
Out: 99
